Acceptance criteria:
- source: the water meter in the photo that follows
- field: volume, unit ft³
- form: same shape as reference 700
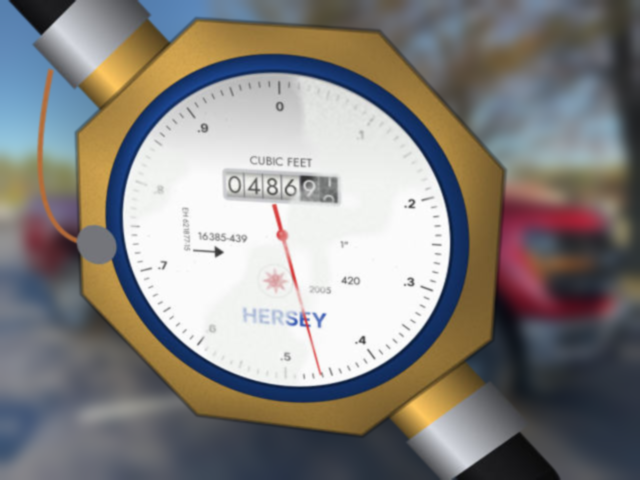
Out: 48691.46
